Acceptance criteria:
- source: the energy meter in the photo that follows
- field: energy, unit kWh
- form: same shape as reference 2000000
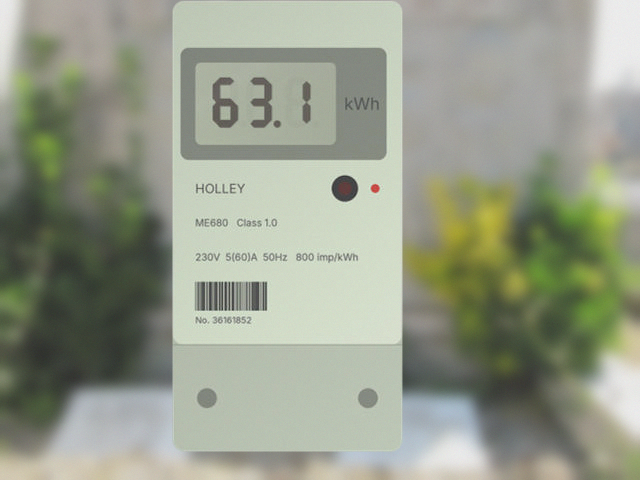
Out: 63.1
